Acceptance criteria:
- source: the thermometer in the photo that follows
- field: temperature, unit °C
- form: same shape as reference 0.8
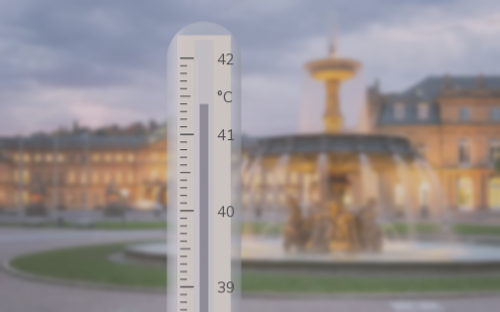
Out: 41.4
